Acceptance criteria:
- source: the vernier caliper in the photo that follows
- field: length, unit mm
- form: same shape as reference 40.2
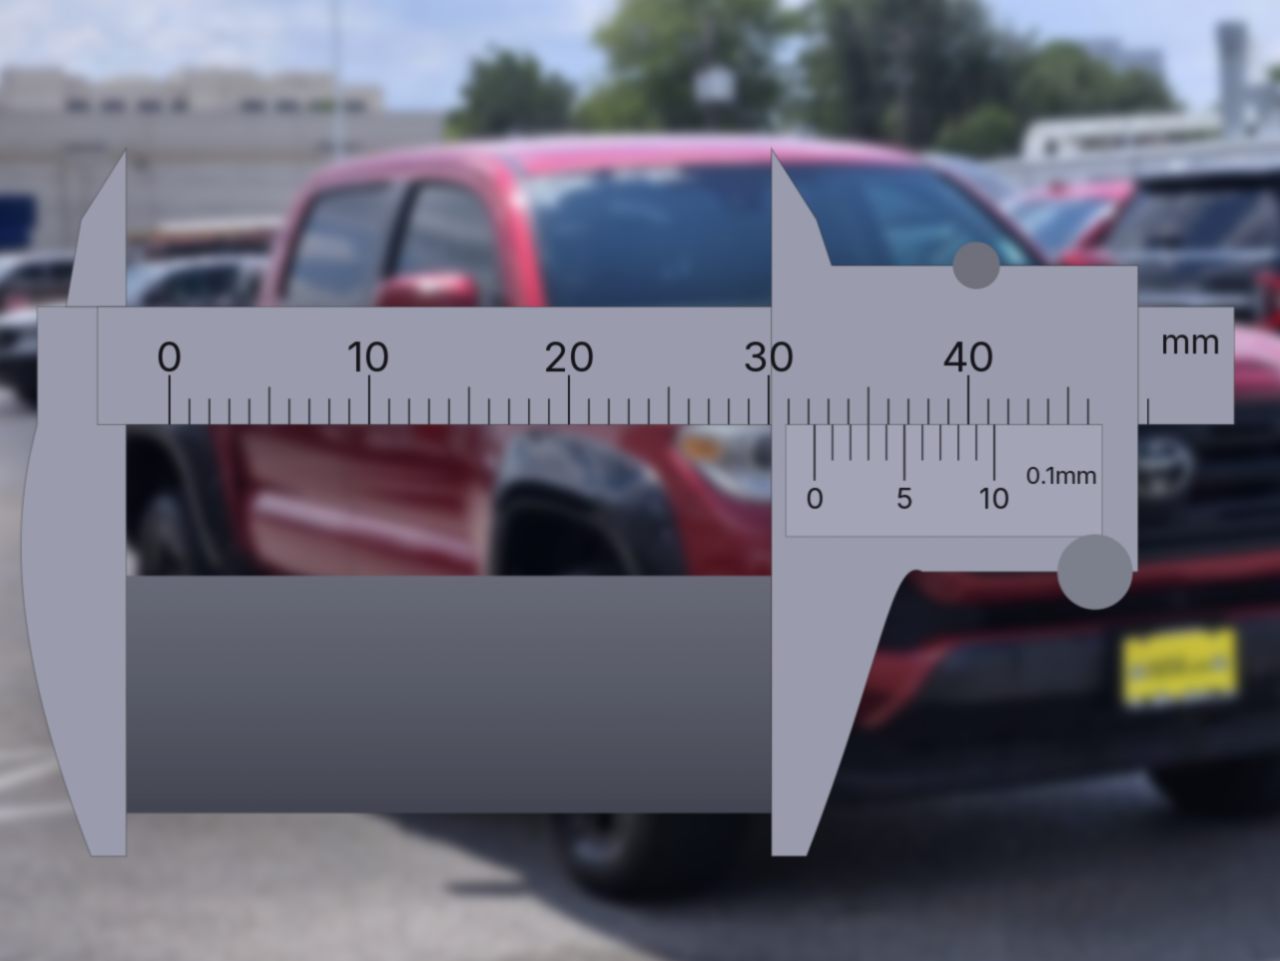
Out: 32.3
